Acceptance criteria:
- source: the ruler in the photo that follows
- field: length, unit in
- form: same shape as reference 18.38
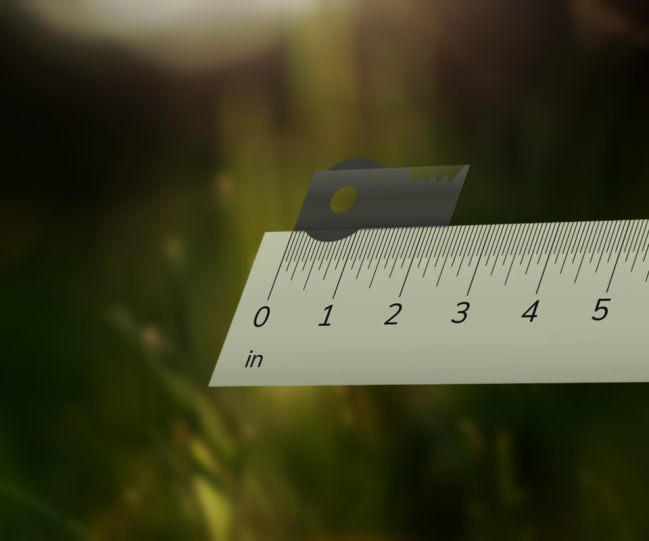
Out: 2.375
